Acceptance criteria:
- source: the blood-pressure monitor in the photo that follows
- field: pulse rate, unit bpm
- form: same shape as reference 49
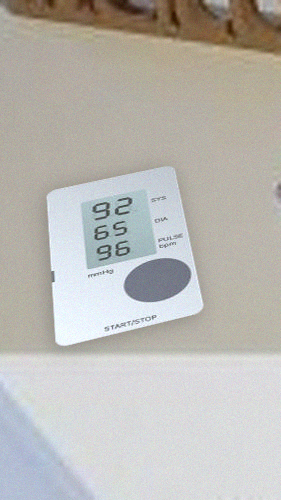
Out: 96
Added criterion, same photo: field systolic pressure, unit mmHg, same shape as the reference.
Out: 92
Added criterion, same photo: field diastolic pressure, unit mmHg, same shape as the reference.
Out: 65
